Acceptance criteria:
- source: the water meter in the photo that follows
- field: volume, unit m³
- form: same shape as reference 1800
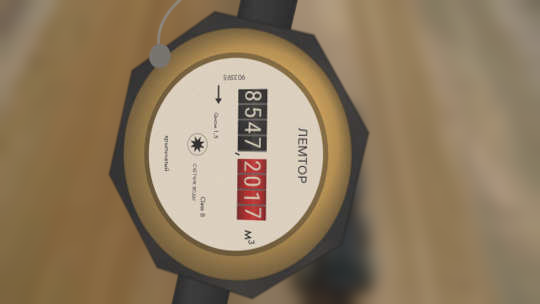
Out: 8547.2017
